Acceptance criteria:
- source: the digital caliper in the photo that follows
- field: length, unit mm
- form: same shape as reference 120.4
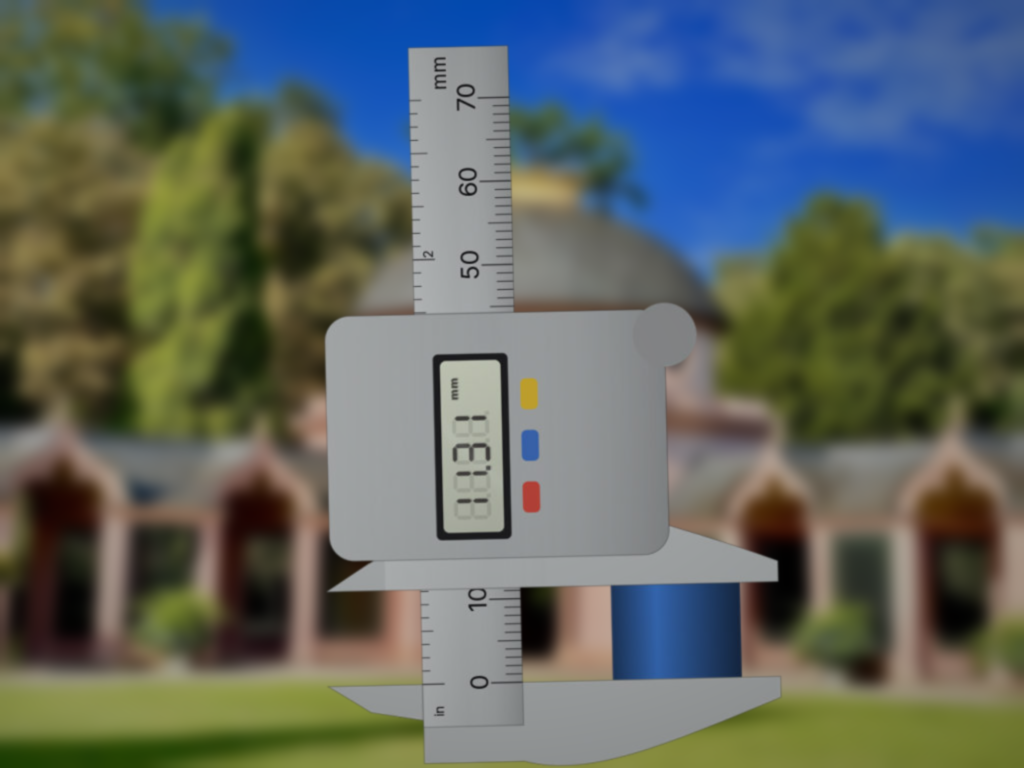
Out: 11.31
